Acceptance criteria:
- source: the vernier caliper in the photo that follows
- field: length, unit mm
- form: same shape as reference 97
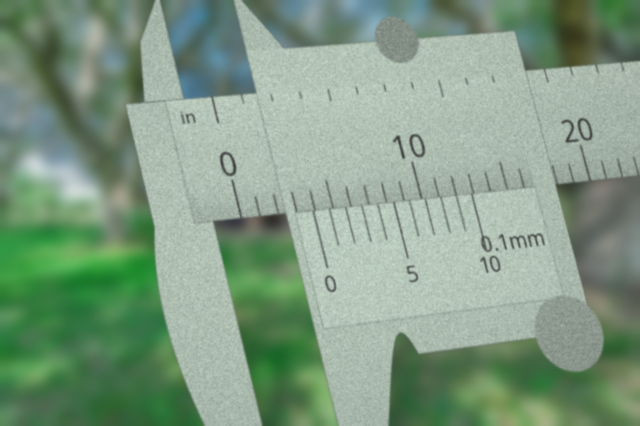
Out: 3.9
